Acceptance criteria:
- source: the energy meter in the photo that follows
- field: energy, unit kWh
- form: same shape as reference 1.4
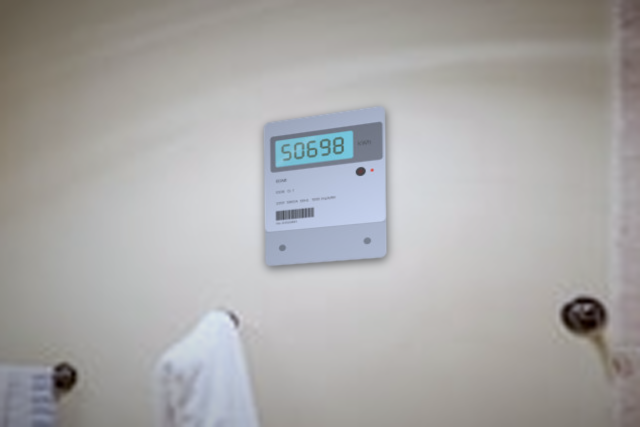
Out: 50698
